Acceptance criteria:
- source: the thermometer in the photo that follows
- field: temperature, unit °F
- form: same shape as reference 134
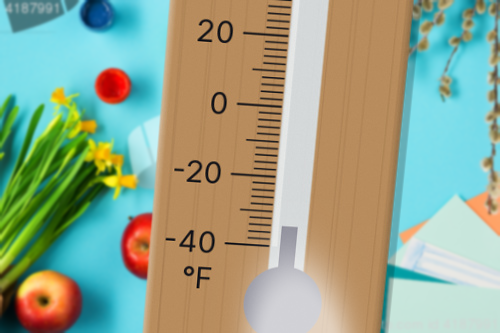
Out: -34
